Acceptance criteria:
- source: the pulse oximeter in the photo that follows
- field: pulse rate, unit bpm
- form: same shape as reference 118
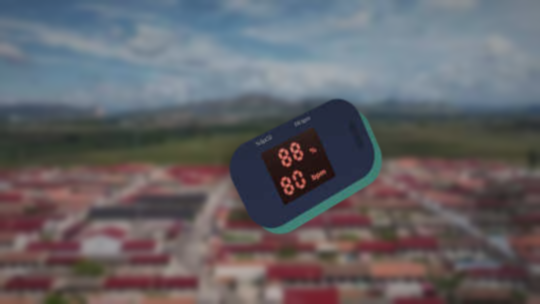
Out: 80
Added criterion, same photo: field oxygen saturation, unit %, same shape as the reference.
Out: 88
